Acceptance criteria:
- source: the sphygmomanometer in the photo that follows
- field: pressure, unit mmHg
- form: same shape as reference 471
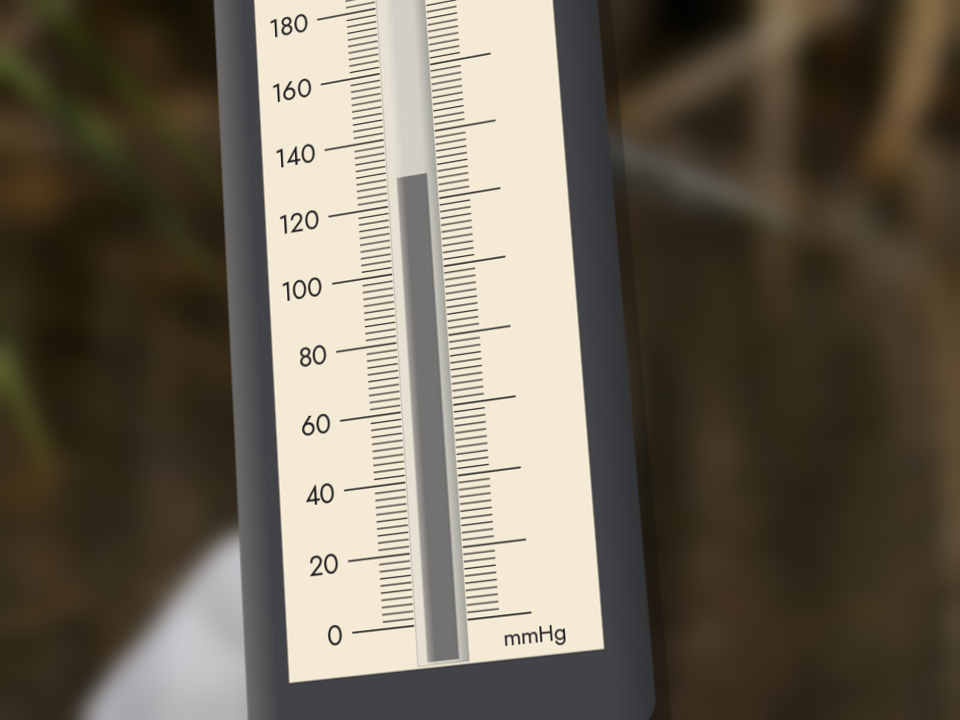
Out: 128
